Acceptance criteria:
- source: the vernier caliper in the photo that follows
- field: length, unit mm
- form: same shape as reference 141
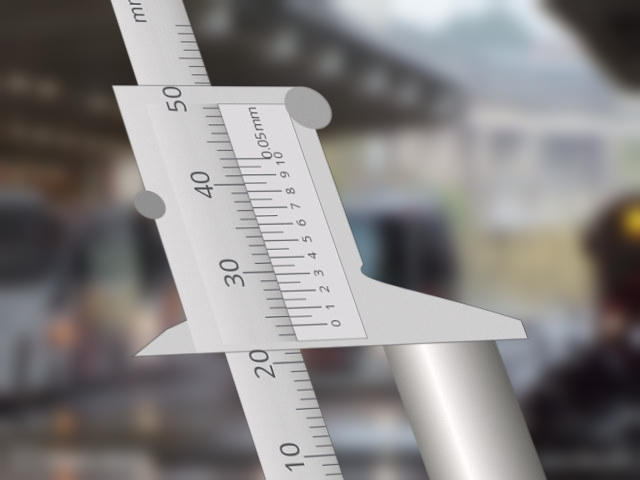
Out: 24.0
